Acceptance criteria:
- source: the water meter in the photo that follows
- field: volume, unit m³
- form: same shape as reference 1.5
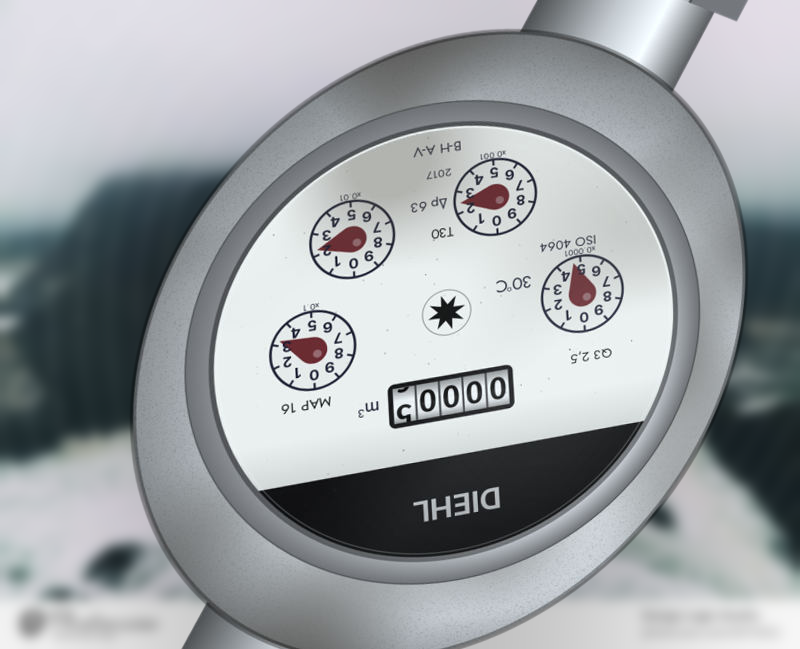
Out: 5.3224
